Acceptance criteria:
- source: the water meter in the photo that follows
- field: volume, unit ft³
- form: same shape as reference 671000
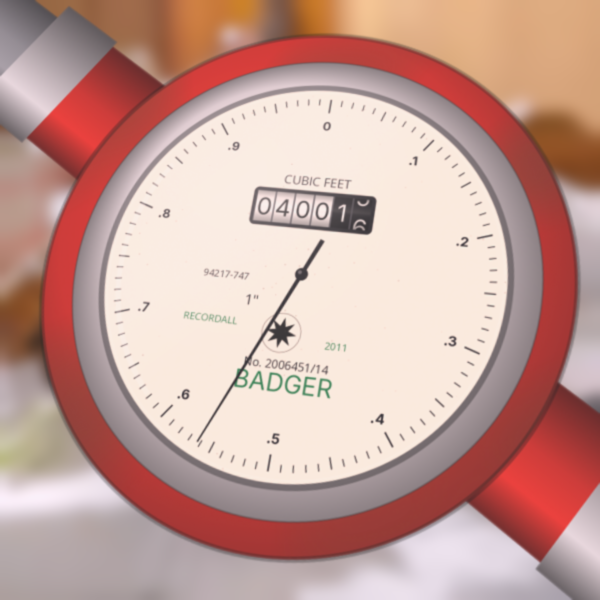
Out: 40015.56
